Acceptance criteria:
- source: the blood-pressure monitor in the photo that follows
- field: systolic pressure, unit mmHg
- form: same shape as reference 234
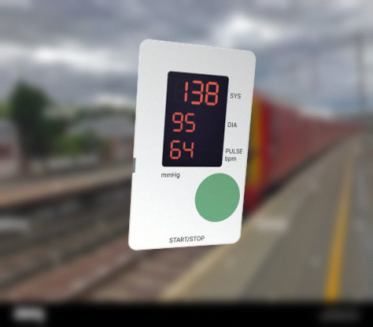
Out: 138
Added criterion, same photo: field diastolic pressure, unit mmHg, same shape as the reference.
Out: 95
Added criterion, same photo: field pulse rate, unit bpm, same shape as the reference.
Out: 64
